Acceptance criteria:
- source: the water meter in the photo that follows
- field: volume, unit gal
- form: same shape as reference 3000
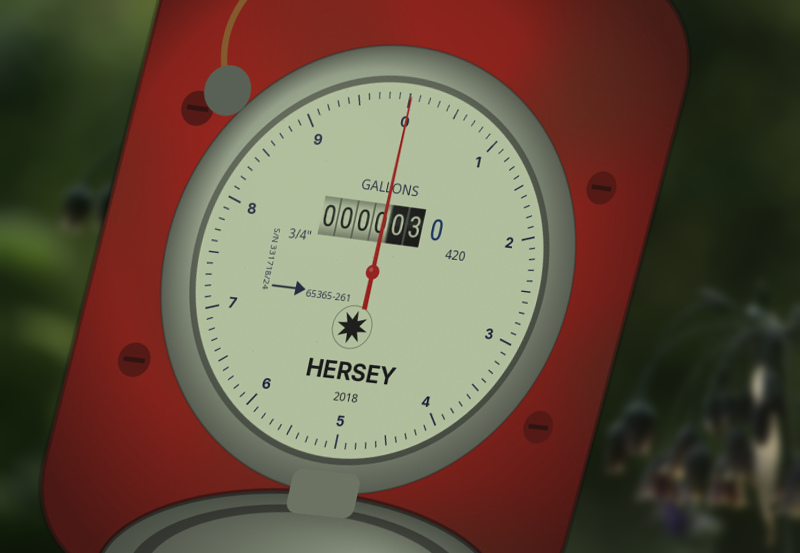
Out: 30.0
